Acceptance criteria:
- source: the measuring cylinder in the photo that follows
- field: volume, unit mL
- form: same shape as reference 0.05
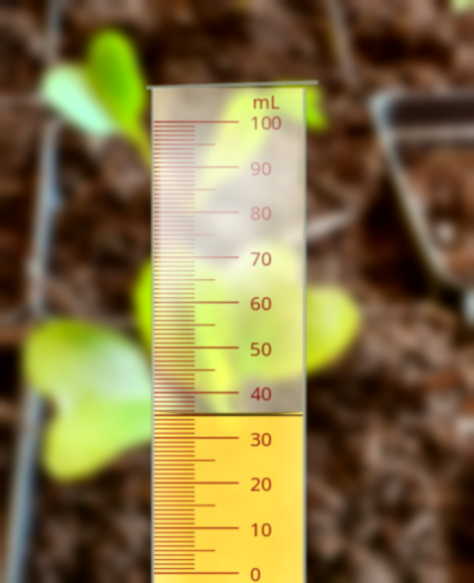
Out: 35
